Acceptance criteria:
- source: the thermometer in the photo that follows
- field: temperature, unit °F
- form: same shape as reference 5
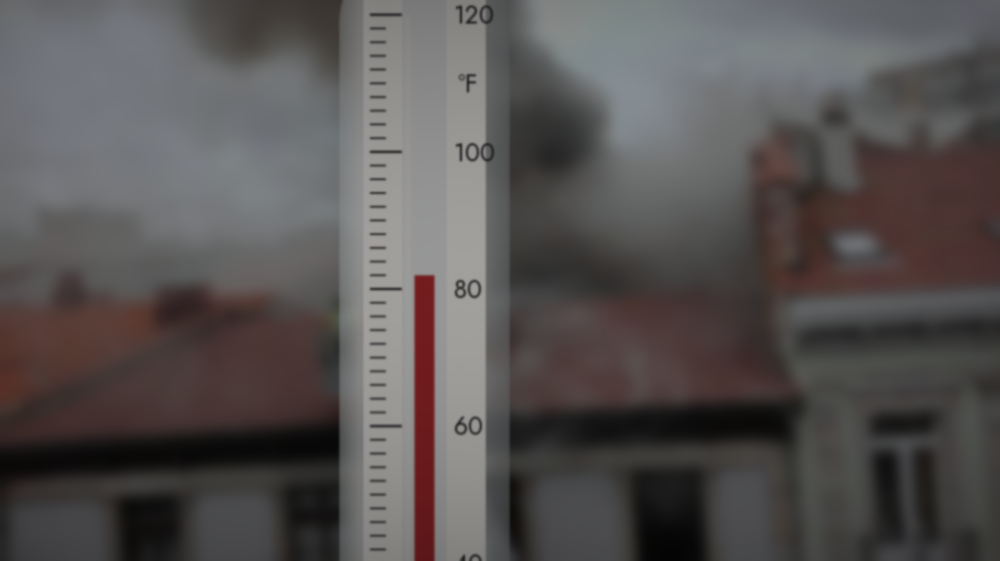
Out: 82
